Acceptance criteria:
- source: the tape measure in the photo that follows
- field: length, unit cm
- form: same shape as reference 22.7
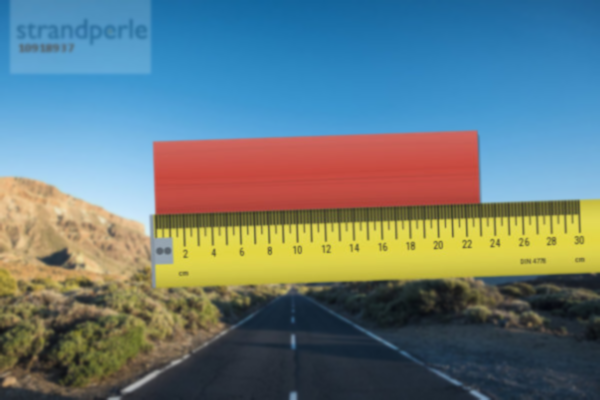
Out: 23
